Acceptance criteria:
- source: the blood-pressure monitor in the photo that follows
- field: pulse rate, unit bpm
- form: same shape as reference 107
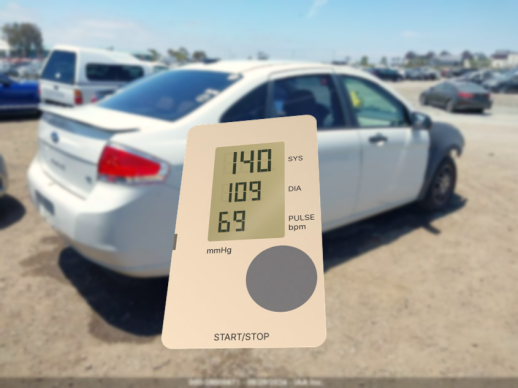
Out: 69
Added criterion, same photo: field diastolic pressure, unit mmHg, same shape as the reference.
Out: 109
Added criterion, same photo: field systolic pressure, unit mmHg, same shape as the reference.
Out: 140
